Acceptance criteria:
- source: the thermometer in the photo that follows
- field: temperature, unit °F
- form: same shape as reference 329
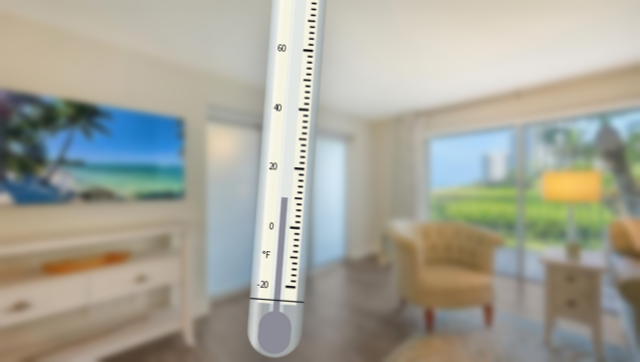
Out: 10
